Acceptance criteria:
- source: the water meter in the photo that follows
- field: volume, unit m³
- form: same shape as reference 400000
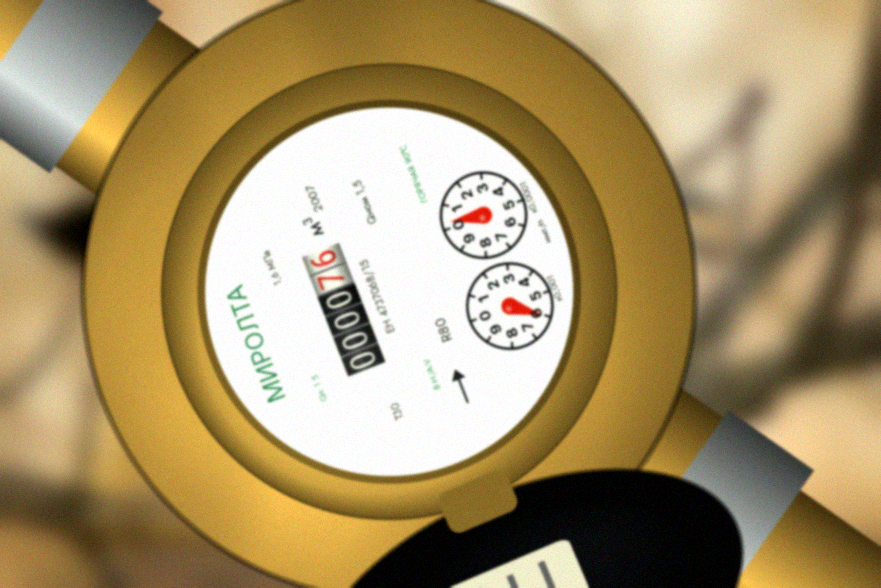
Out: 0.7660
